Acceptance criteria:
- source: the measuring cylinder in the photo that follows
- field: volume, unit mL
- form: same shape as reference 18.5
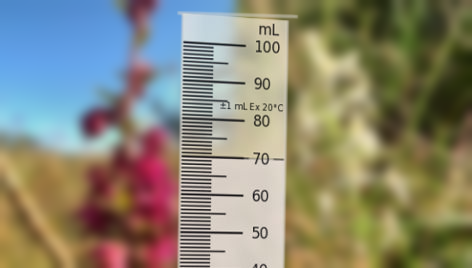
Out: 70
